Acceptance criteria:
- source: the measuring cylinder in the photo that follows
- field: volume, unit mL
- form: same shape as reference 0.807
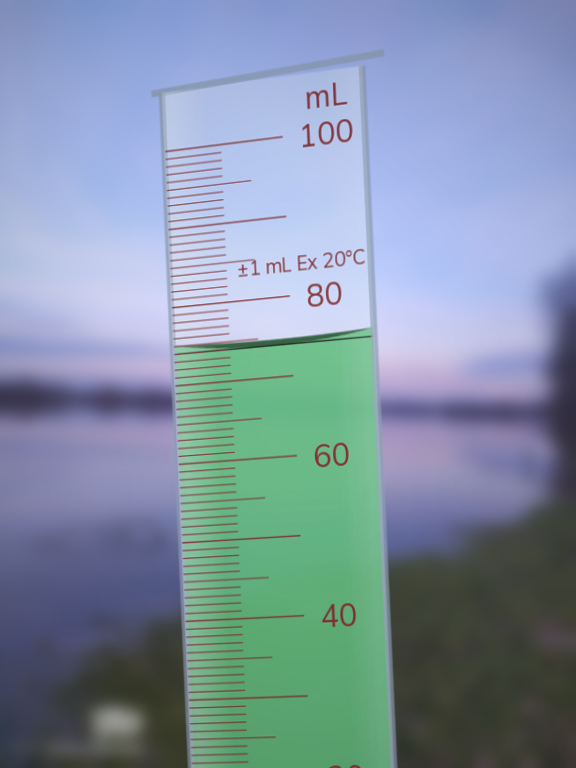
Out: 74
